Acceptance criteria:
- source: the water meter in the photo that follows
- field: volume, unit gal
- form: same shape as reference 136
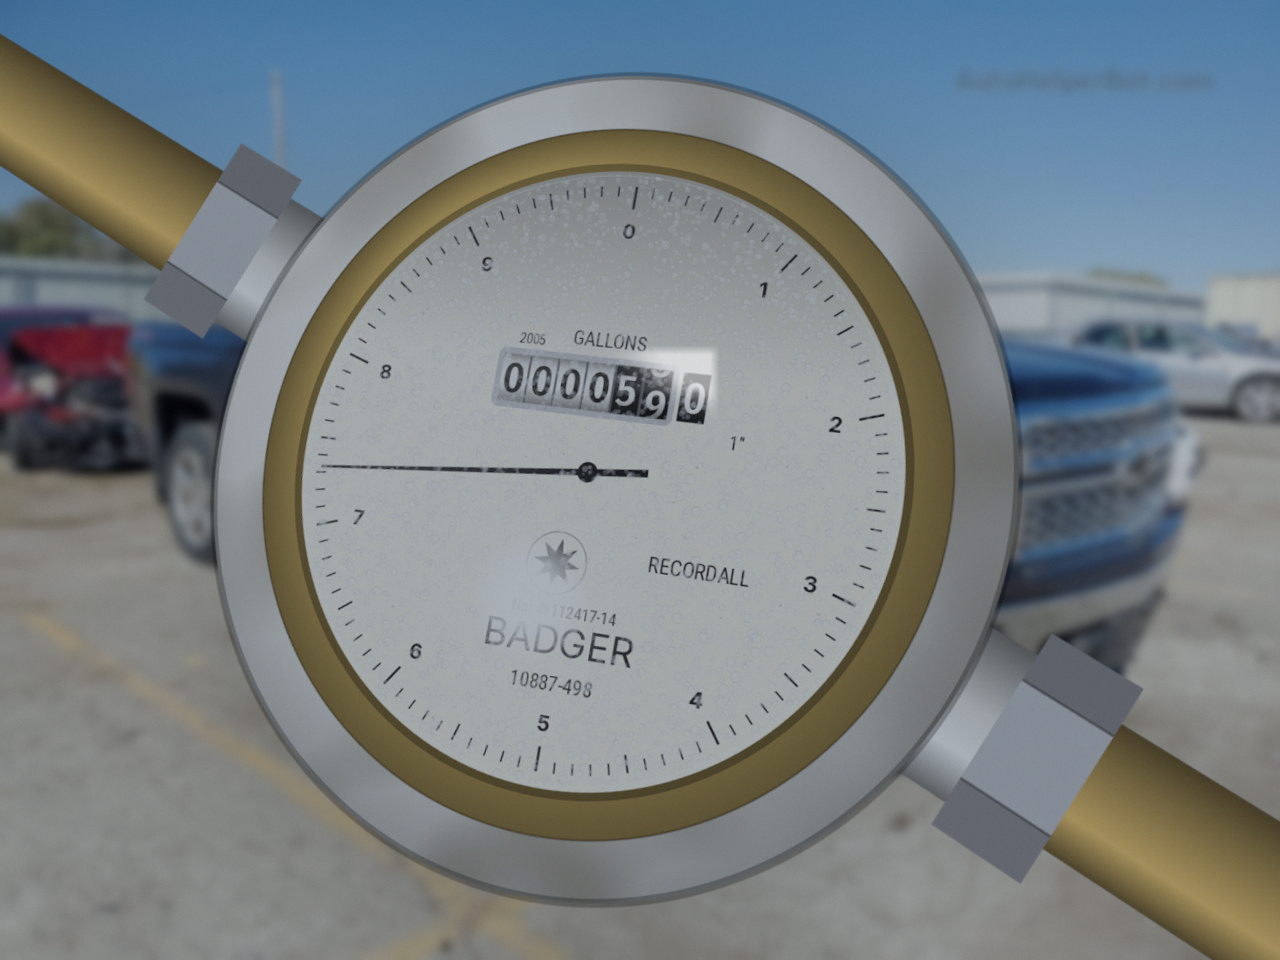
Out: 587.3
